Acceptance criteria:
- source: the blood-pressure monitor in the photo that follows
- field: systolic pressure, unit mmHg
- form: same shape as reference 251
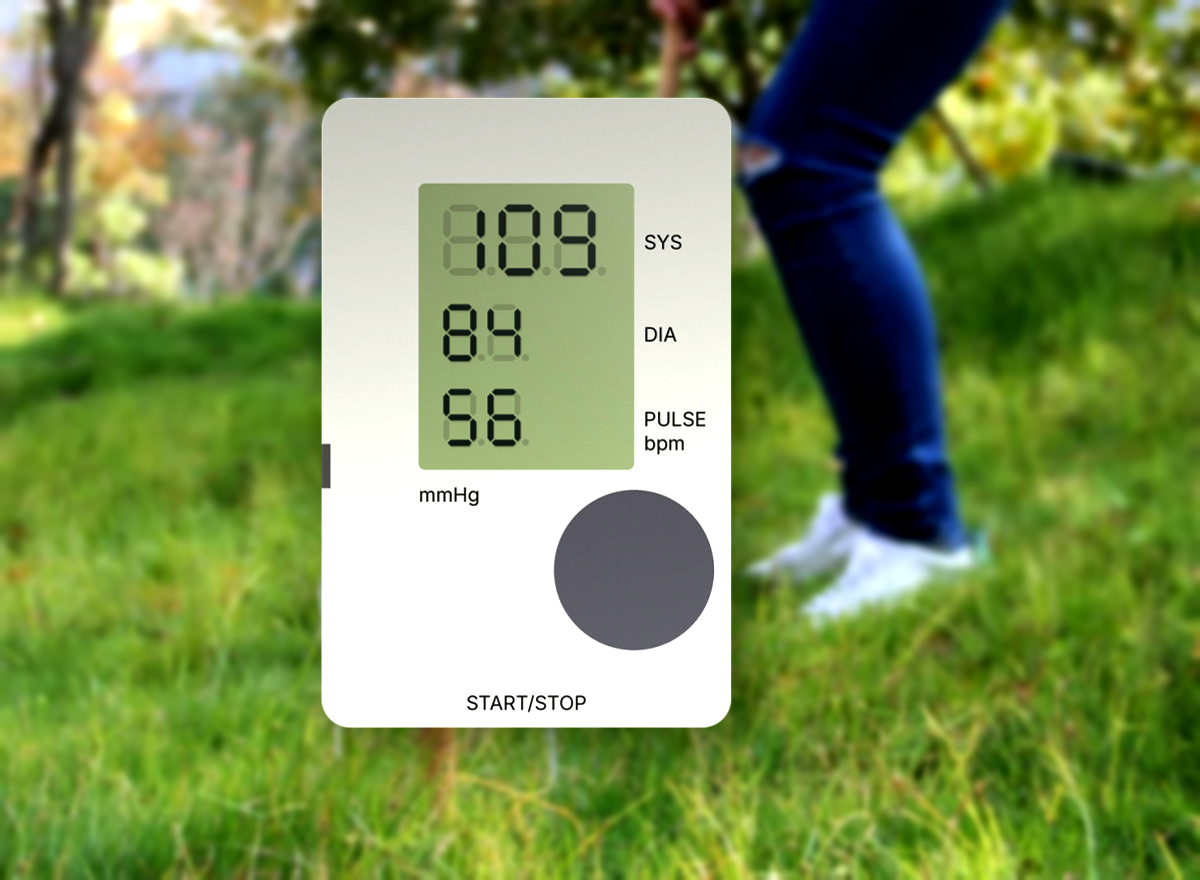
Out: 109
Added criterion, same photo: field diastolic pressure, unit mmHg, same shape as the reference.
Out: 84
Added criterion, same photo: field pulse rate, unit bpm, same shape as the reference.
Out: 56
